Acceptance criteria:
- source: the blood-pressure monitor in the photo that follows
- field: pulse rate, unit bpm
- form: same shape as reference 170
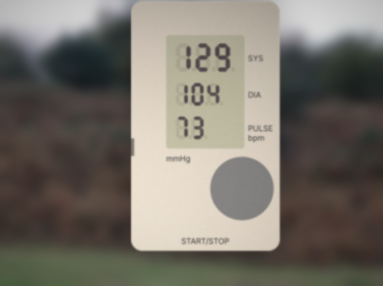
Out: 73
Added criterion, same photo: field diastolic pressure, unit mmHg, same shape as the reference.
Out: 104
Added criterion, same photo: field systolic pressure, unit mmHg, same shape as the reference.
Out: 129
